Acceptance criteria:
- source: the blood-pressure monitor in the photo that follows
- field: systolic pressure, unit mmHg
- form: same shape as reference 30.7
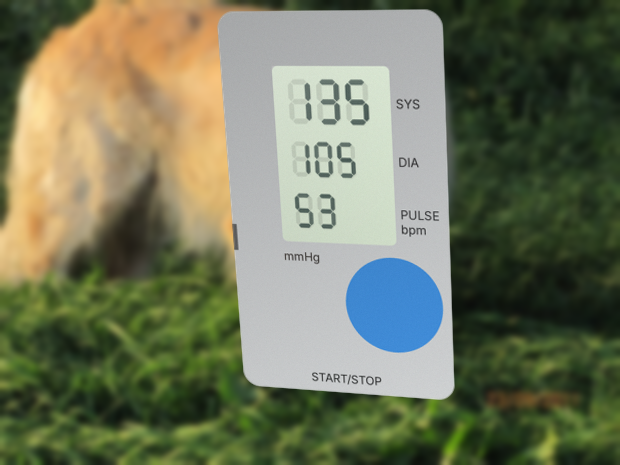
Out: 135
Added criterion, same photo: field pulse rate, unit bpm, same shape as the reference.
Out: 53
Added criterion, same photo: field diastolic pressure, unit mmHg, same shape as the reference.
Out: 105
